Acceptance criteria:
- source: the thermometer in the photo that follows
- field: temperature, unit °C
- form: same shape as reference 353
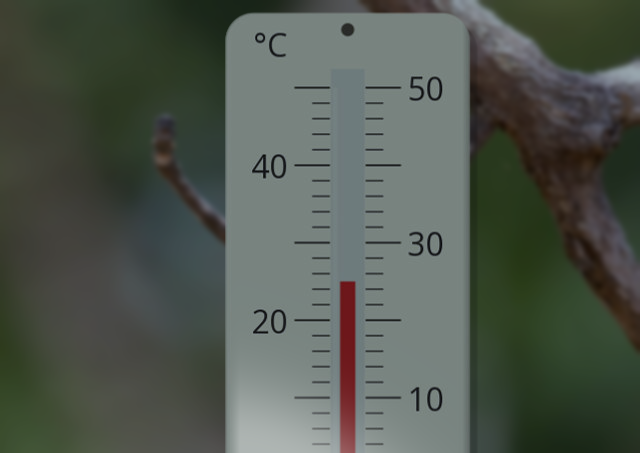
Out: 25
